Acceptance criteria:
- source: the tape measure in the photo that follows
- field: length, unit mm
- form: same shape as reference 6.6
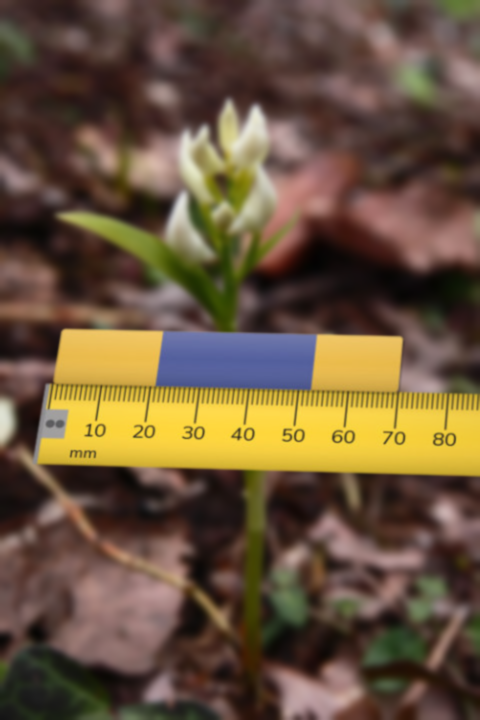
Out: 70
